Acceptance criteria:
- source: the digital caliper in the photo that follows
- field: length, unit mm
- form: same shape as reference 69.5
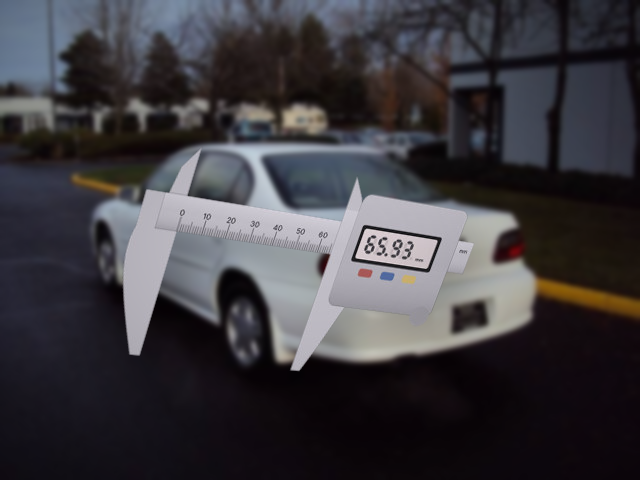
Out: 65.93
